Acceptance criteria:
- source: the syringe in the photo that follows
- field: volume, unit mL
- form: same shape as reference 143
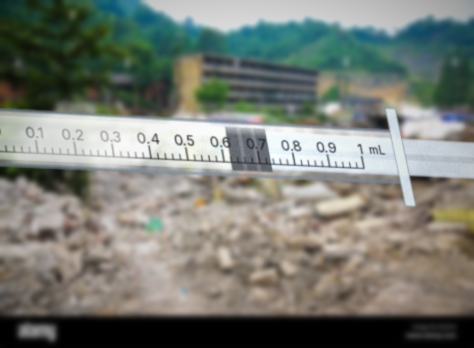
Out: 0.62
